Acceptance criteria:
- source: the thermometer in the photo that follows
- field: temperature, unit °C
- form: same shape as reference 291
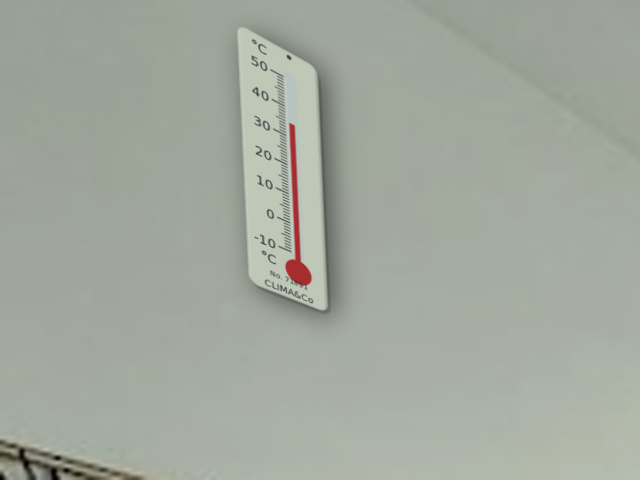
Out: 35
